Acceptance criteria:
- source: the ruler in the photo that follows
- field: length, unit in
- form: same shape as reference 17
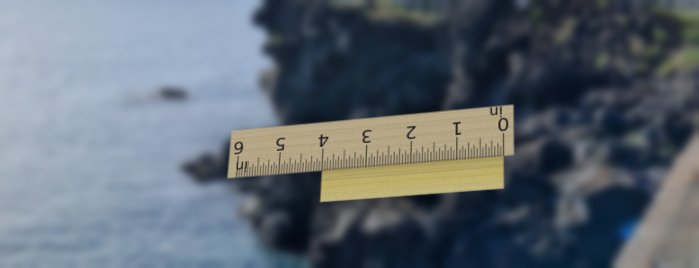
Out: 4
